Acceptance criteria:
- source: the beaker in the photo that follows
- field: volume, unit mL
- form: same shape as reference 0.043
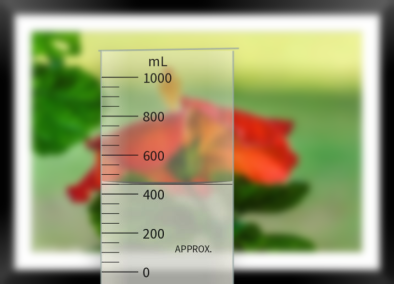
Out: 450
